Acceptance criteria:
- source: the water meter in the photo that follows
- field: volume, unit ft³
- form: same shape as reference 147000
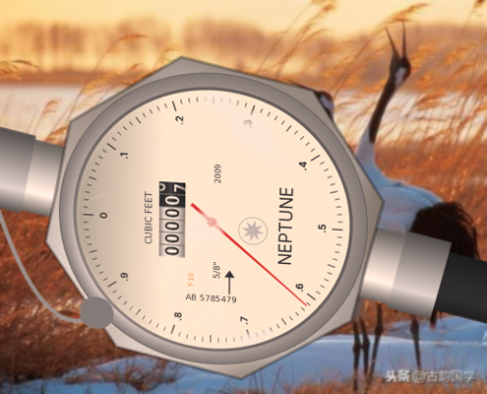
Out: 6.61
